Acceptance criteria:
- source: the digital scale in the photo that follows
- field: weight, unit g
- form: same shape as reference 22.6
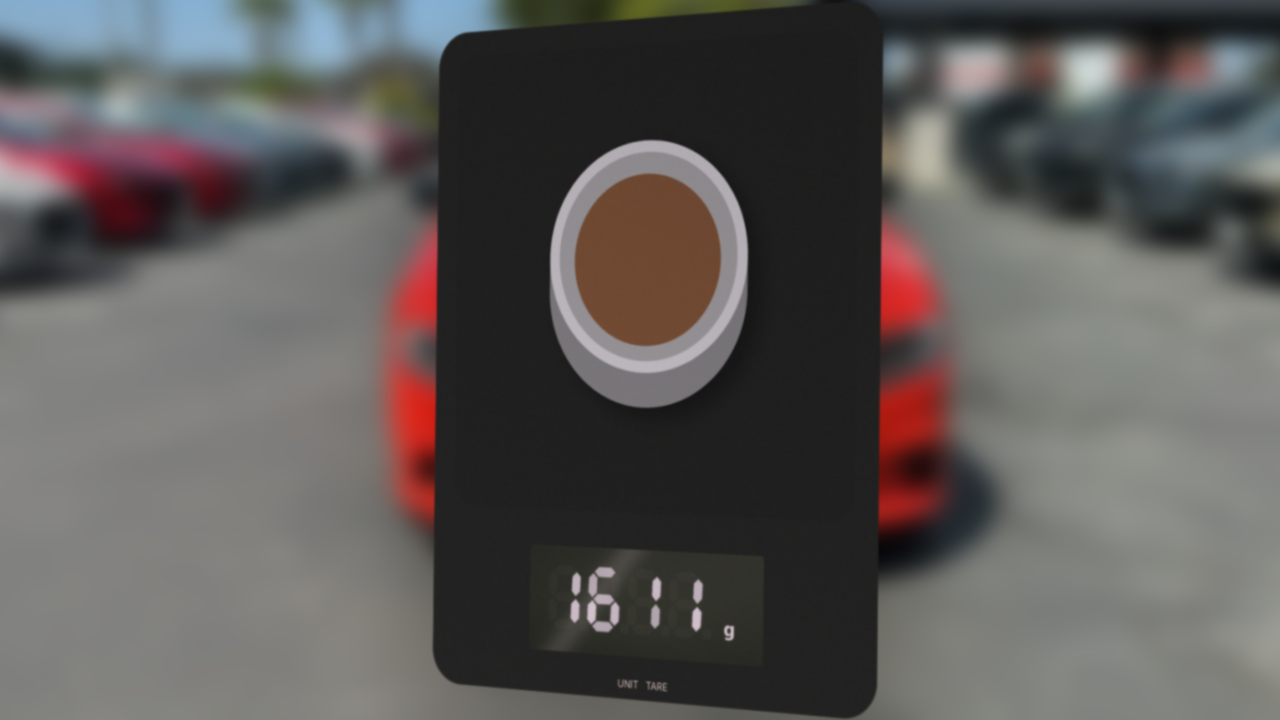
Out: 1611
